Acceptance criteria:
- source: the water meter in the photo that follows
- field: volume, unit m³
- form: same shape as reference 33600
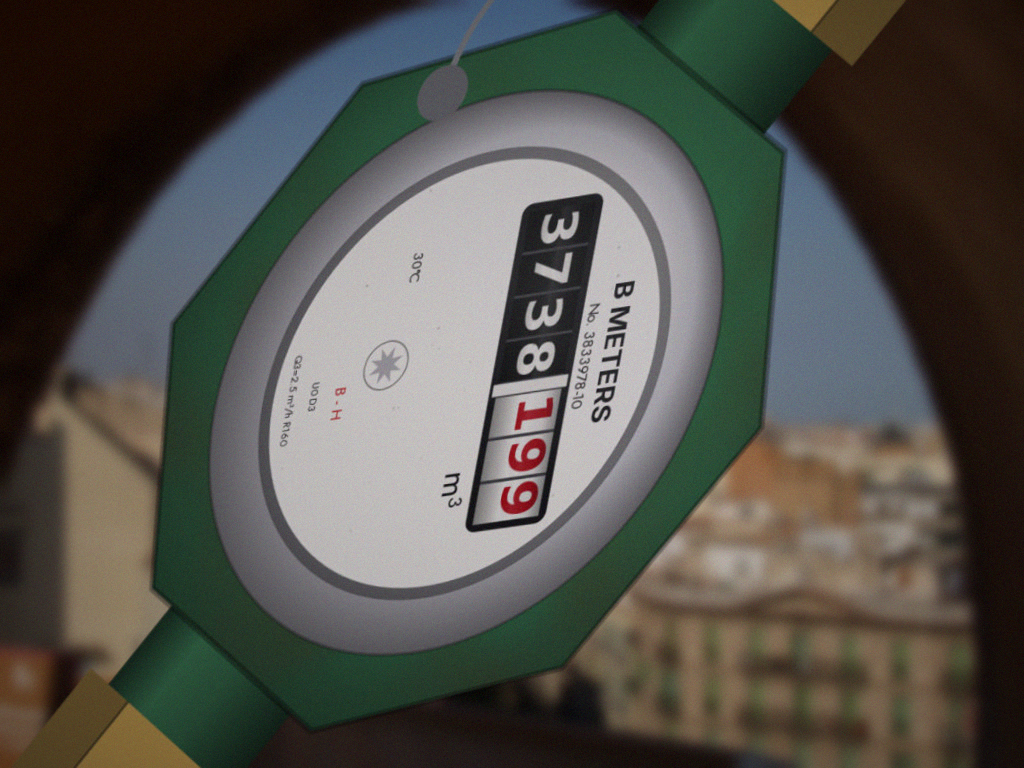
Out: 3738.199
